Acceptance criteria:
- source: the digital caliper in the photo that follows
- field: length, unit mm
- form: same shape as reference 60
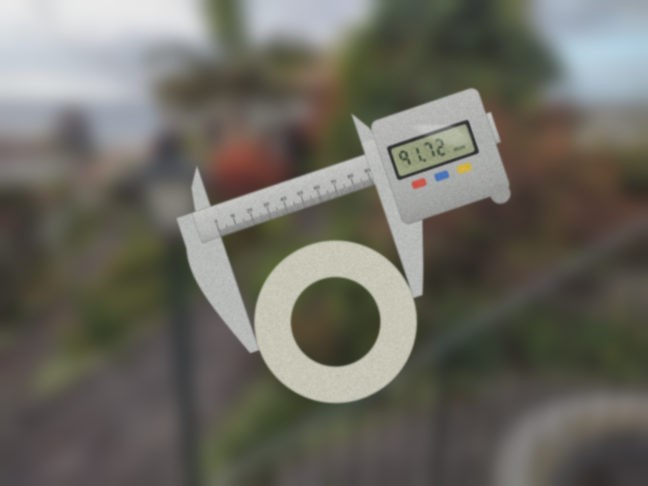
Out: 91.72
